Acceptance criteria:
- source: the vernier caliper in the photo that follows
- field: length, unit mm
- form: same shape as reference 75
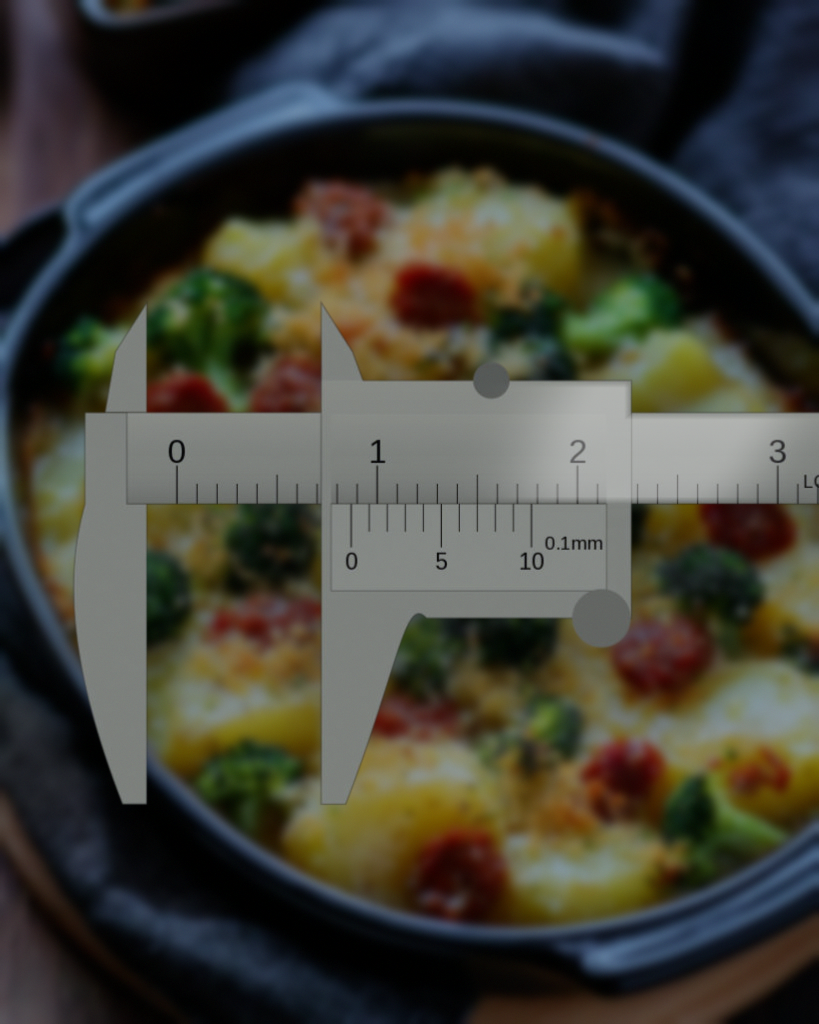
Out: 8.7
